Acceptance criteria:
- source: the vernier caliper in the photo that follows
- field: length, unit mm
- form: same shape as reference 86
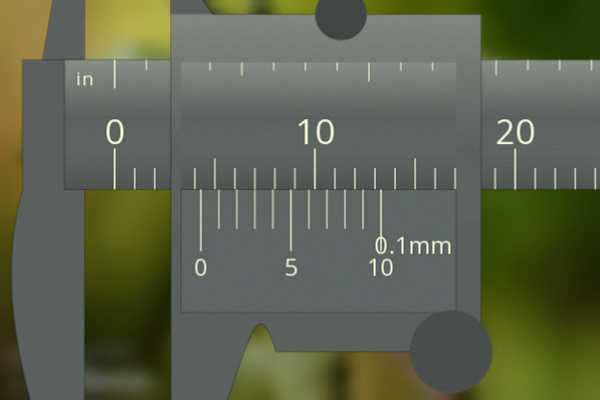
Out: 4.3
